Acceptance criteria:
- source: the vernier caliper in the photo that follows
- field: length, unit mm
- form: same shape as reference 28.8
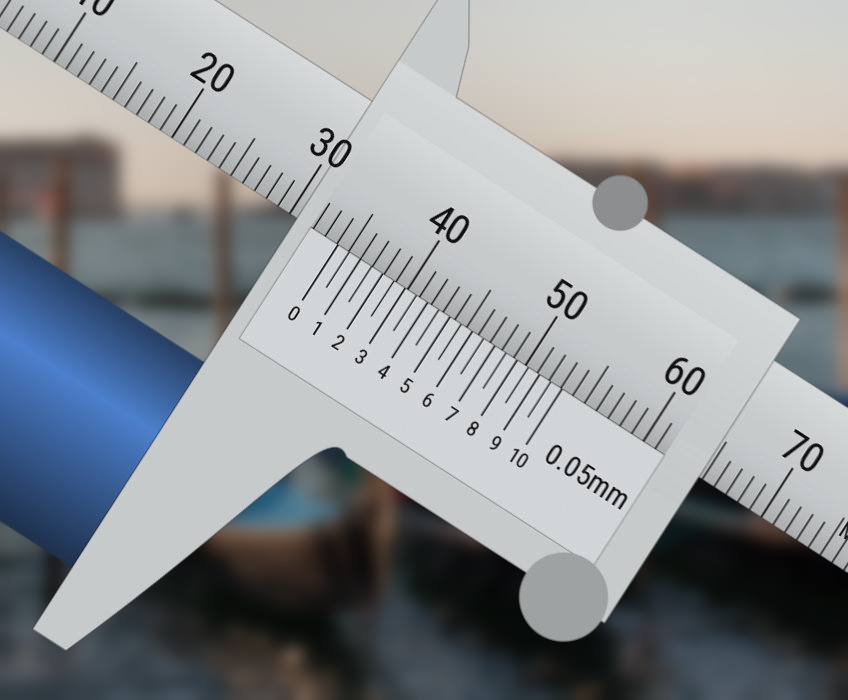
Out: 34.1
